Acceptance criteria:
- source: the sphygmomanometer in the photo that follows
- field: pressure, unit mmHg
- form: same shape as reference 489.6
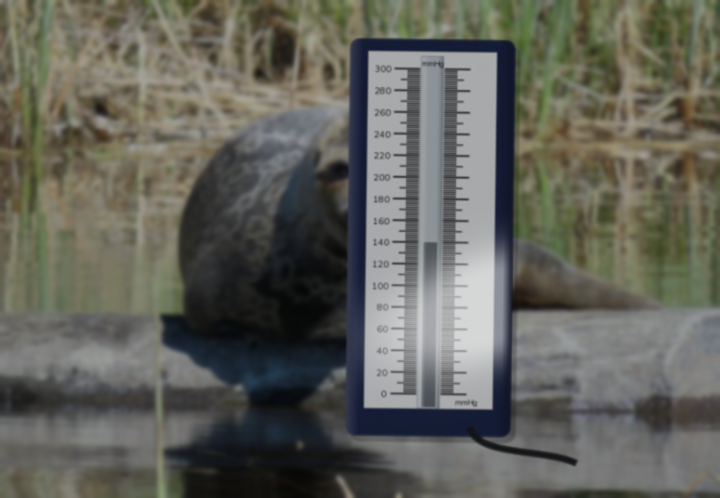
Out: 140
